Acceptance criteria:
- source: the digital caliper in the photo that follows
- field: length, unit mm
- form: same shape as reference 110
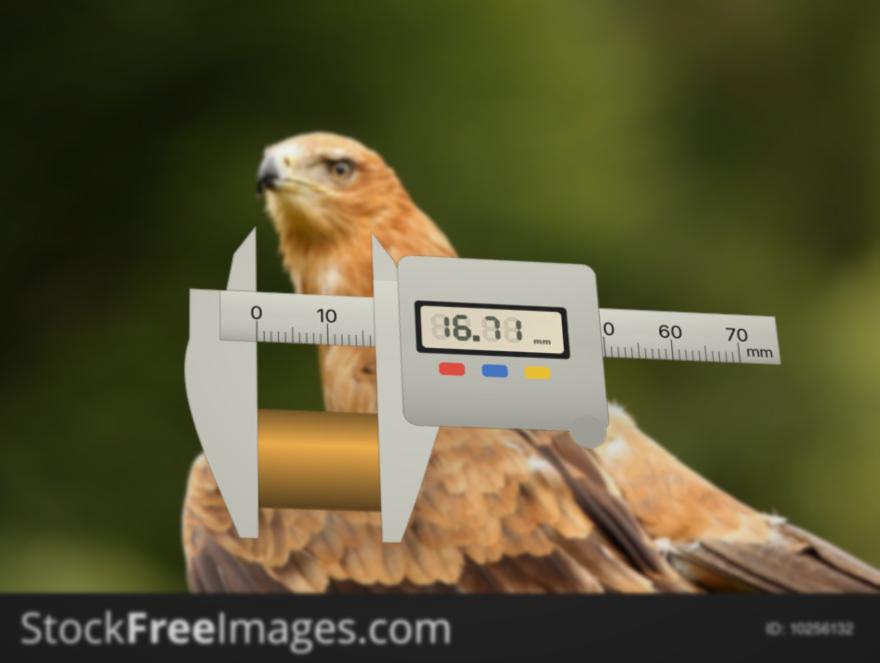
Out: 16.71
